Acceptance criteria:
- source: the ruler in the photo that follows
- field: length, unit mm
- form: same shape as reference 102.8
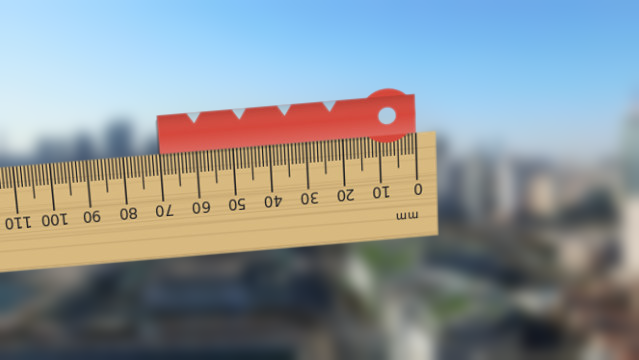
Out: 70
